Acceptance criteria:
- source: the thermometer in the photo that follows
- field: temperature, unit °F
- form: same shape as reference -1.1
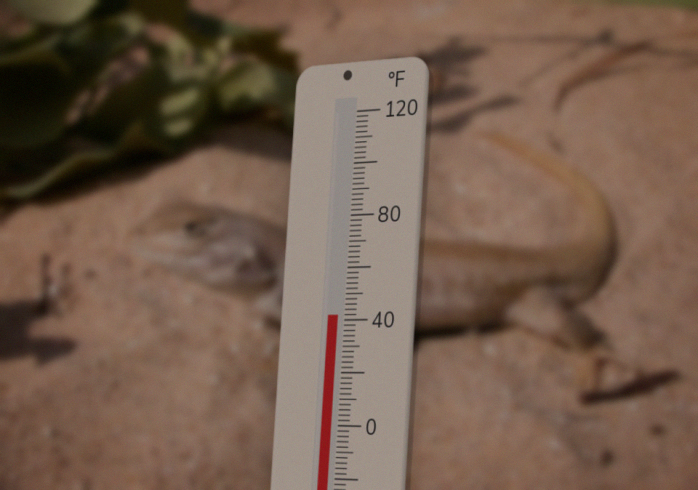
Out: 42
